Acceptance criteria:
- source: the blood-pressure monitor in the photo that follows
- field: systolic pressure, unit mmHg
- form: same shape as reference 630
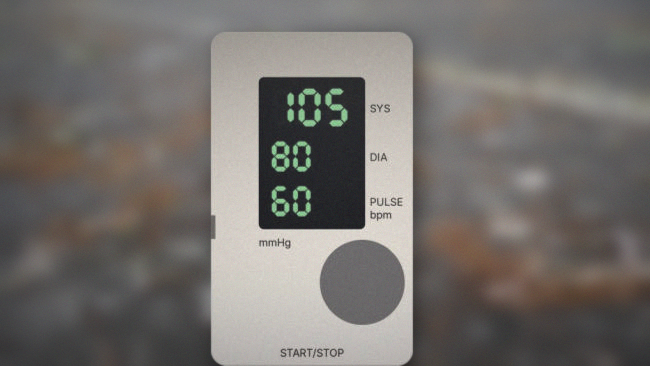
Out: 105
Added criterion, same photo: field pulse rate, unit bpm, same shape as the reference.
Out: 60
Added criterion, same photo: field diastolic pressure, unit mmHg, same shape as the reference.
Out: 80
